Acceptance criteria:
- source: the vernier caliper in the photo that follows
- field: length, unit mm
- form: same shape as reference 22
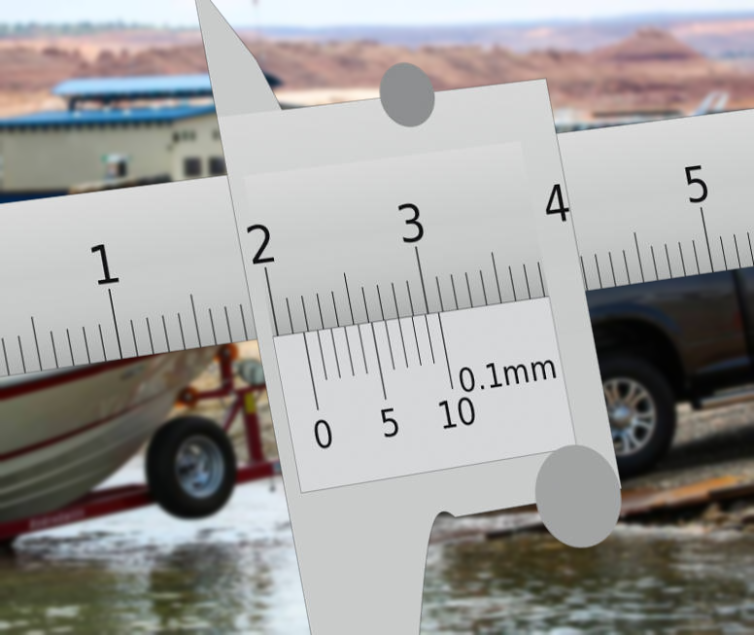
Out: 21.7
